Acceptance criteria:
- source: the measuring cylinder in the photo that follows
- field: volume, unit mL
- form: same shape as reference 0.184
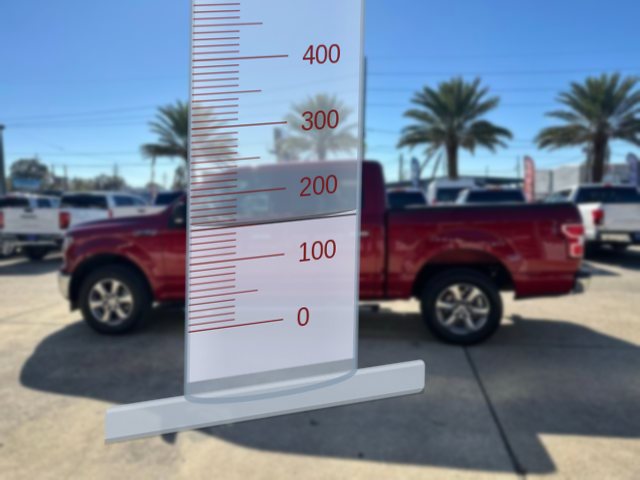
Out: 150
